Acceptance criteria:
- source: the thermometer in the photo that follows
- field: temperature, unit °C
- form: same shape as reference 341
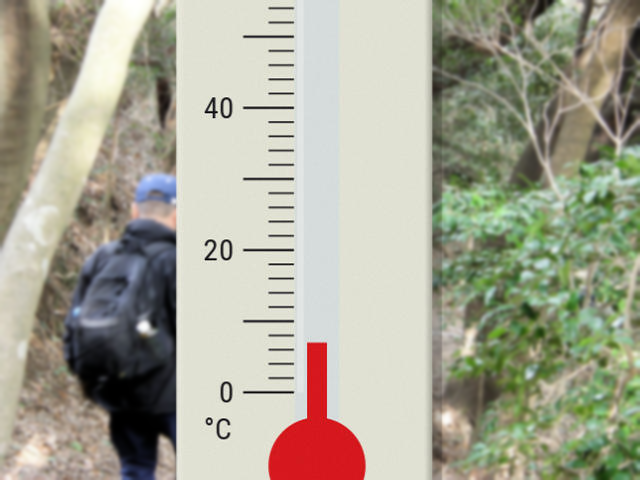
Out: 7
